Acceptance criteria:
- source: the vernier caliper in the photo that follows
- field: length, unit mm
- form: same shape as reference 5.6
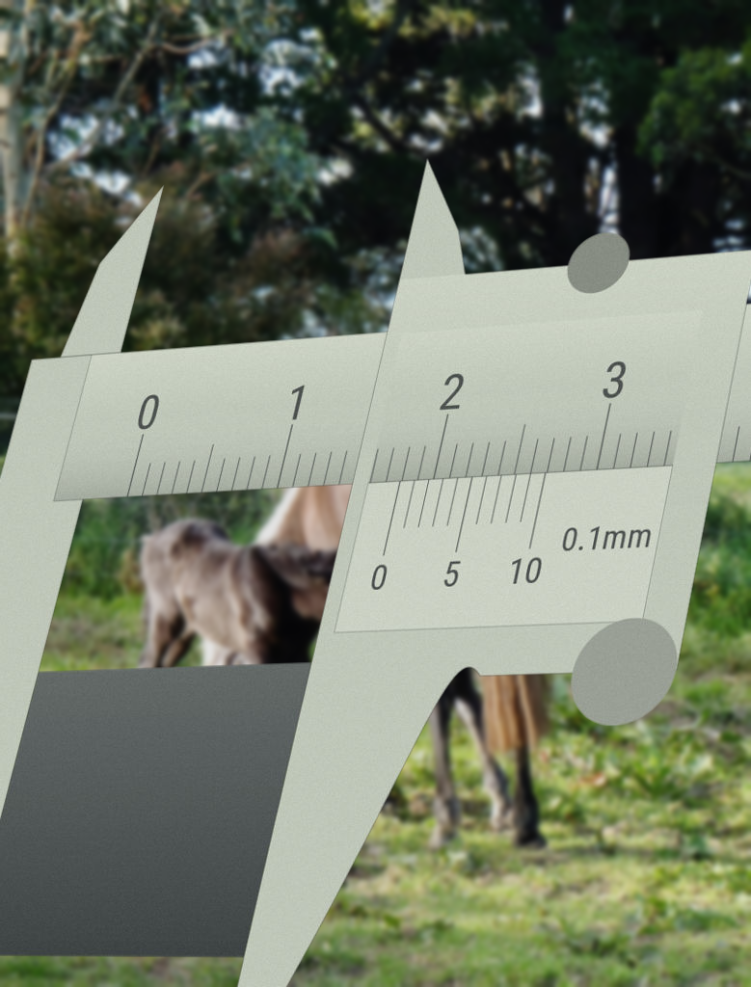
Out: 17.9
